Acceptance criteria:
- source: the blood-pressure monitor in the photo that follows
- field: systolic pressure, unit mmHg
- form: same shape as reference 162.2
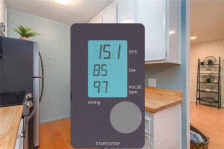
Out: 151
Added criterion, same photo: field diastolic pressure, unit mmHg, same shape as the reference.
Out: 85
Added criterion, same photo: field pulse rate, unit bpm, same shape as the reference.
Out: 97
